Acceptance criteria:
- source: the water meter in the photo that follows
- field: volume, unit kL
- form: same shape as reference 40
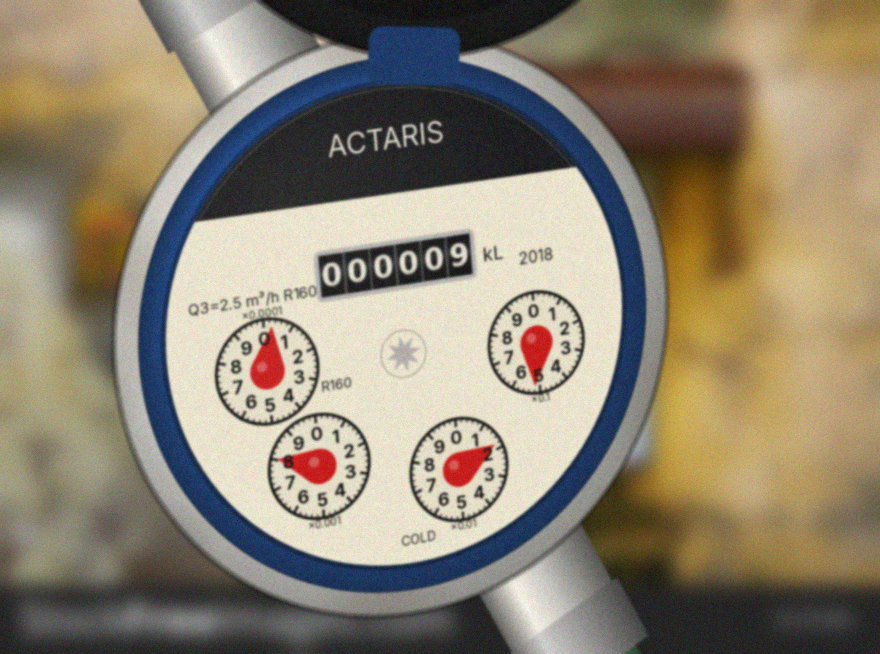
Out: 9.5180
